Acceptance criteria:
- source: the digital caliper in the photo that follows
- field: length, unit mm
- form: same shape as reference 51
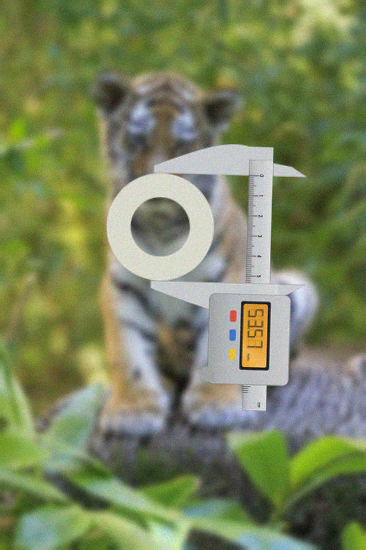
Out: 53.57
